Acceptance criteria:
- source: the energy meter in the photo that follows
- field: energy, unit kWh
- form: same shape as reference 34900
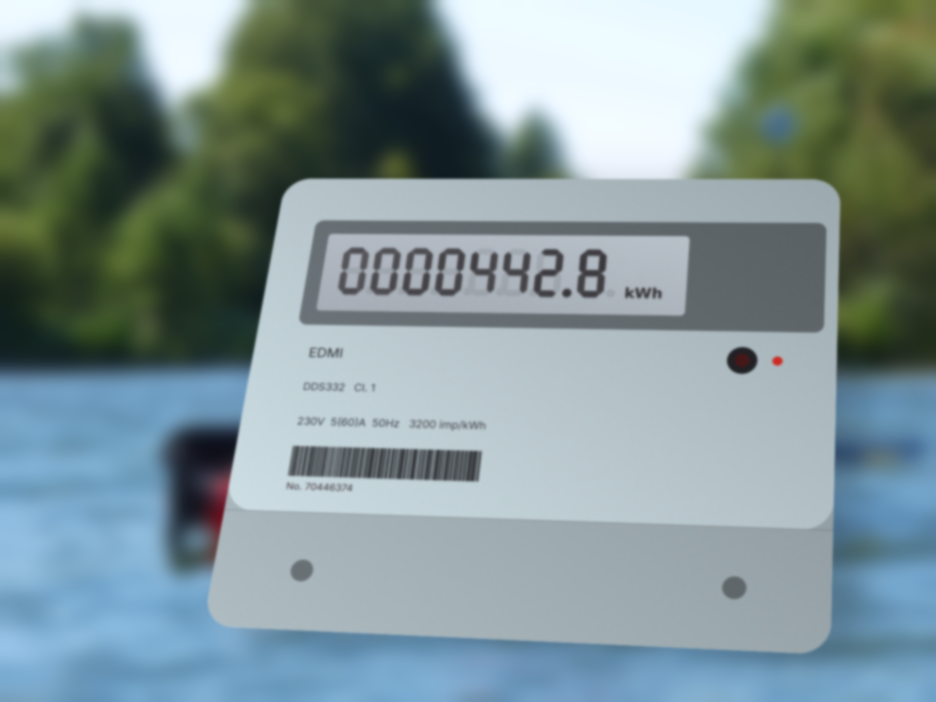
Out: 442.8
